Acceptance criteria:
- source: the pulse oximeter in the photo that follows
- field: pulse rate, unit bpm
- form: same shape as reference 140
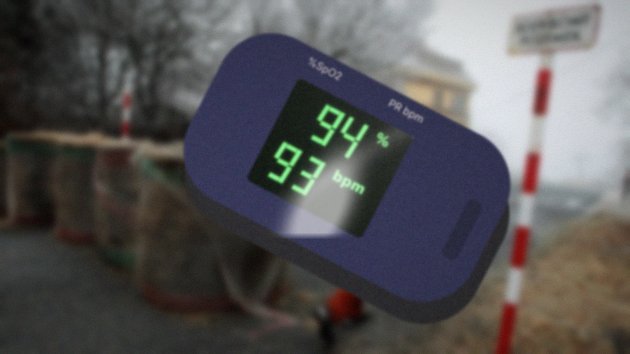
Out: 93
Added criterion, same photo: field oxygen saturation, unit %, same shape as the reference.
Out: 94
